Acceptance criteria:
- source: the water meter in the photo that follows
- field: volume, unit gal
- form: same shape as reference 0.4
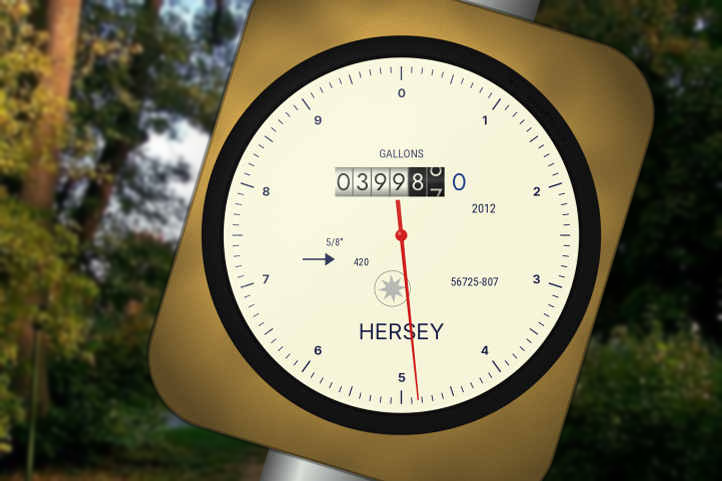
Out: 399864.8
